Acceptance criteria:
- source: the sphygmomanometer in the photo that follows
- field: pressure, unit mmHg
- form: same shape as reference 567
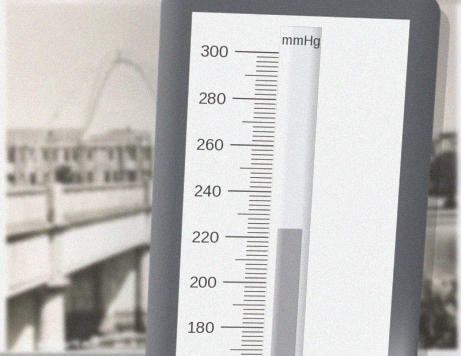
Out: 224
